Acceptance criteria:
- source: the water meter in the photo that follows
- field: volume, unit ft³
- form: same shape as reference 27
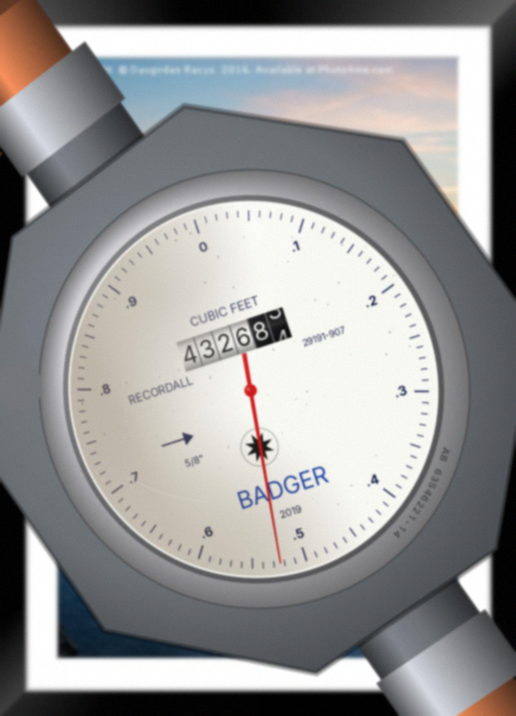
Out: 432683.52
